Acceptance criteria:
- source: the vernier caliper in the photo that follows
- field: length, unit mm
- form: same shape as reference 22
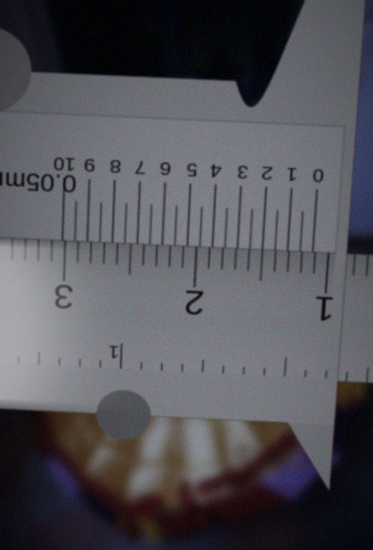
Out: 11.2
